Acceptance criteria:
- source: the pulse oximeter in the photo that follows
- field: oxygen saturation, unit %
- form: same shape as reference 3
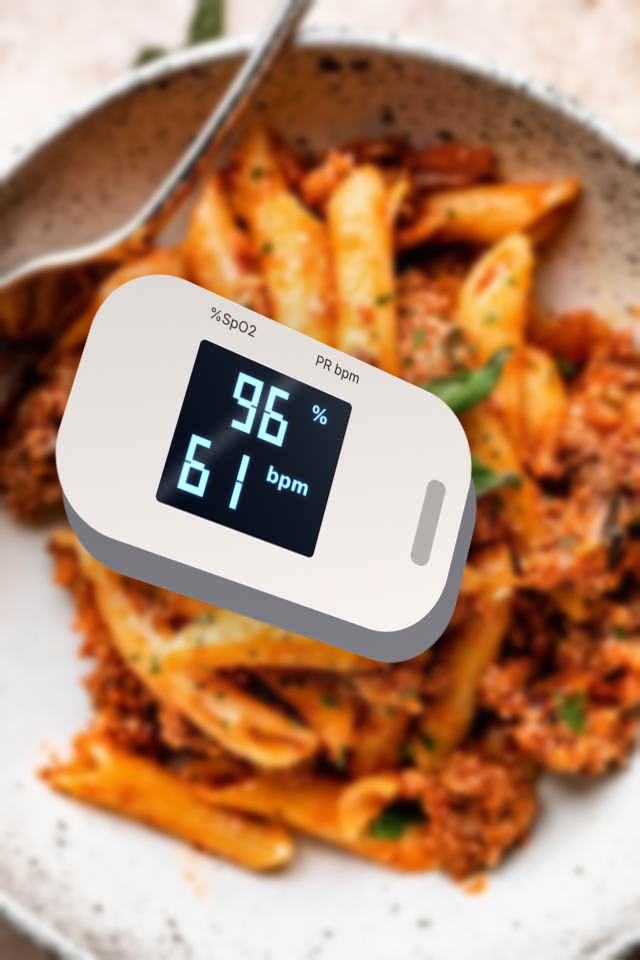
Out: 96
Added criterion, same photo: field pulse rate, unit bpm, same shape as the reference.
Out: 61
